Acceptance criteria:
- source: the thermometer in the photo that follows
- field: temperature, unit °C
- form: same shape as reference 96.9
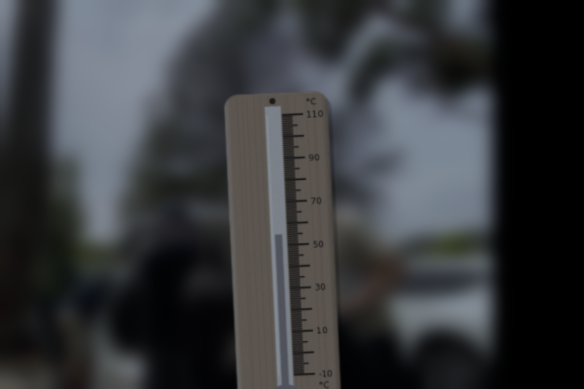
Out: 55
